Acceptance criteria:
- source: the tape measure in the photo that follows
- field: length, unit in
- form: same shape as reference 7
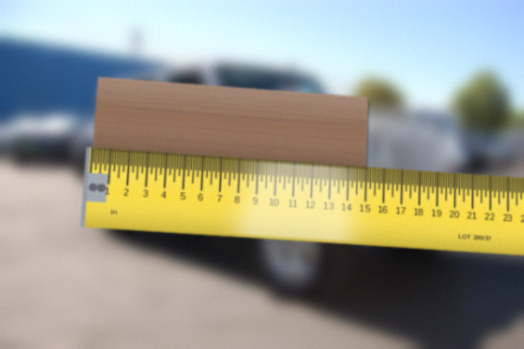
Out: 15
